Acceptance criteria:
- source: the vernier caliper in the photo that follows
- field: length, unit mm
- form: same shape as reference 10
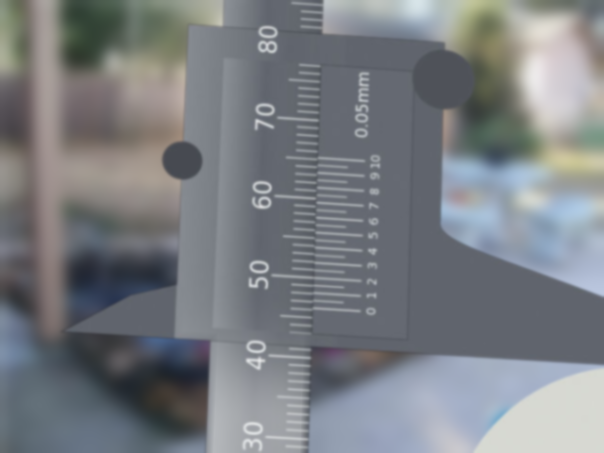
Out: 46.2
